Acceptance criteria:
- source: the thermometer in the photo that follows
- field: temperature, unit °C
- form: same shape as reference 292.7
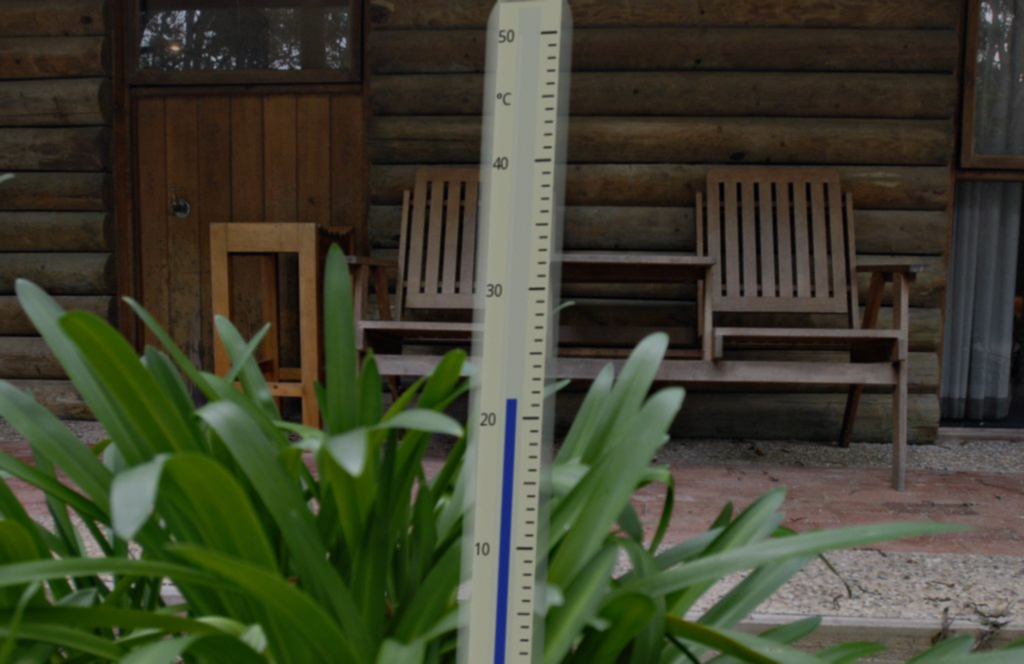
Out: 21.5
